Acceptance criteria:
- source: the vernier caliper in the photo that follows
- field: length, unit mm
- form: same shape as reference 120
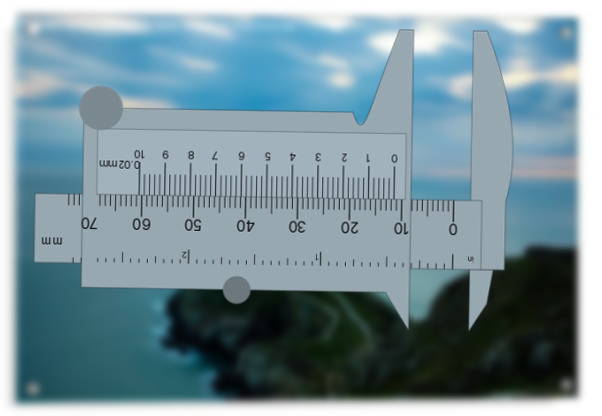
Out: 11.5
